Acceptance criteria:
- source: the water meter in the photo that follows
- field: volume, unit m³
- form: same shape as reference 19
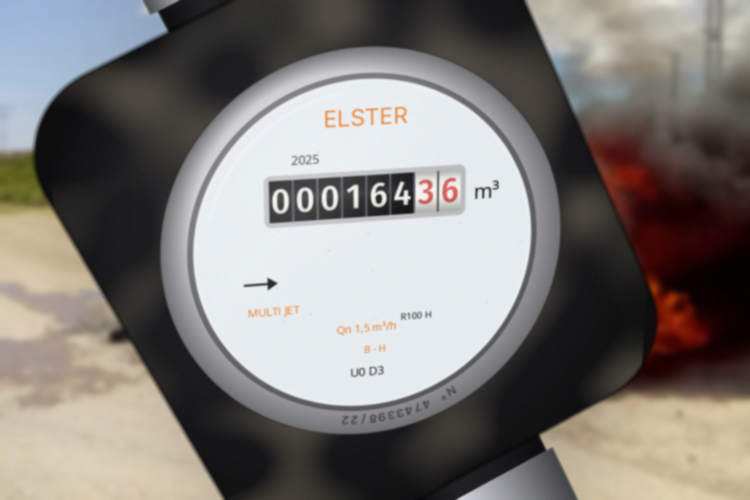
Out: 164.36
